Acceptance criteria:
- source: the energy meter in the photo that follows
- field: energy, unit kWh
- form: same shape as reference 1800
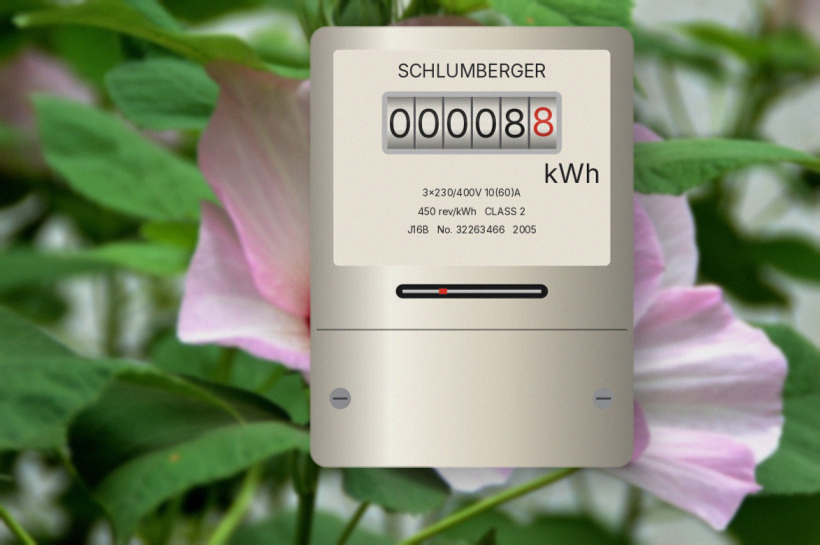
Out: 8.8
